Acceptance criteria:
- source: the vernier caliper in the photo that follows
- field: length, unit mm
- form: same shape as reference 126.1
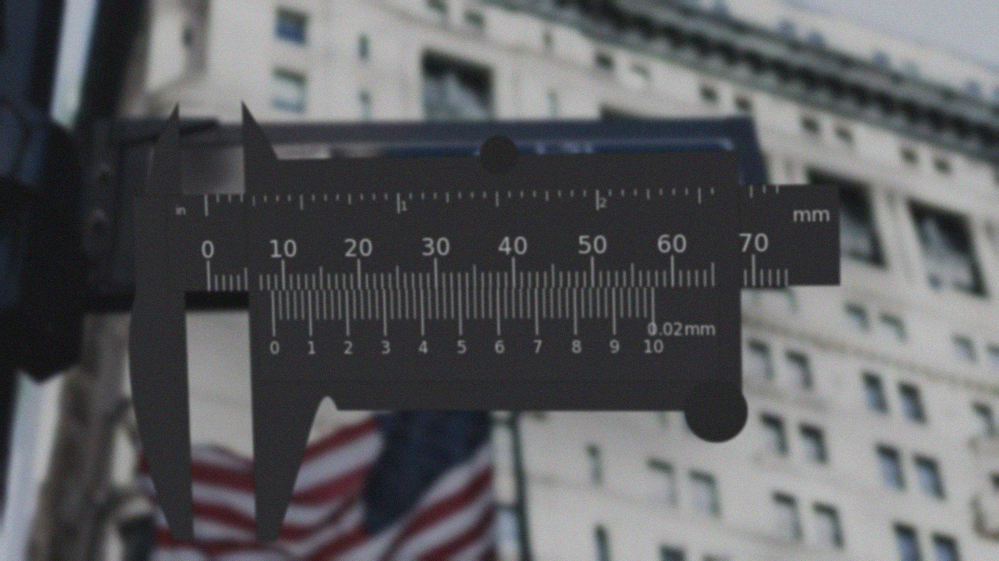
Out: 8.5
